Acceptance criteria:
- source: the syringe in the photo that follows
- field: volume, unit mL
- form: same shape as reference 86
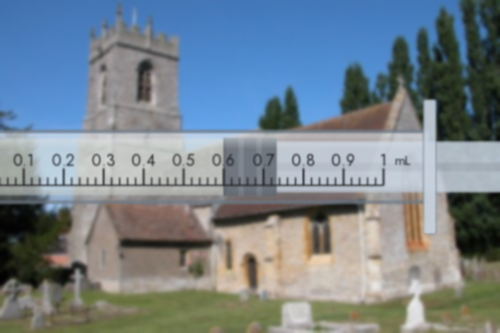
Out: 0.6
